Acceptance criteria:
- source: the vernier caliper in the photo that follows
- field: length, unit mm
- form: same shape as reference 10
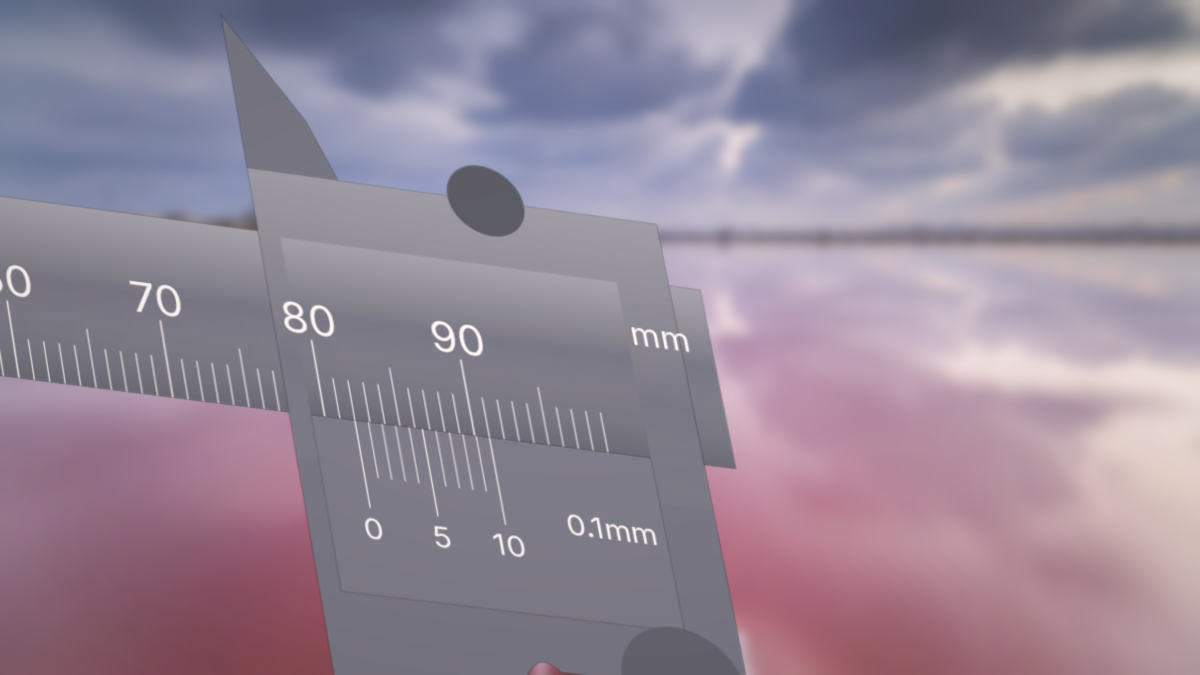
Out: 82.0
